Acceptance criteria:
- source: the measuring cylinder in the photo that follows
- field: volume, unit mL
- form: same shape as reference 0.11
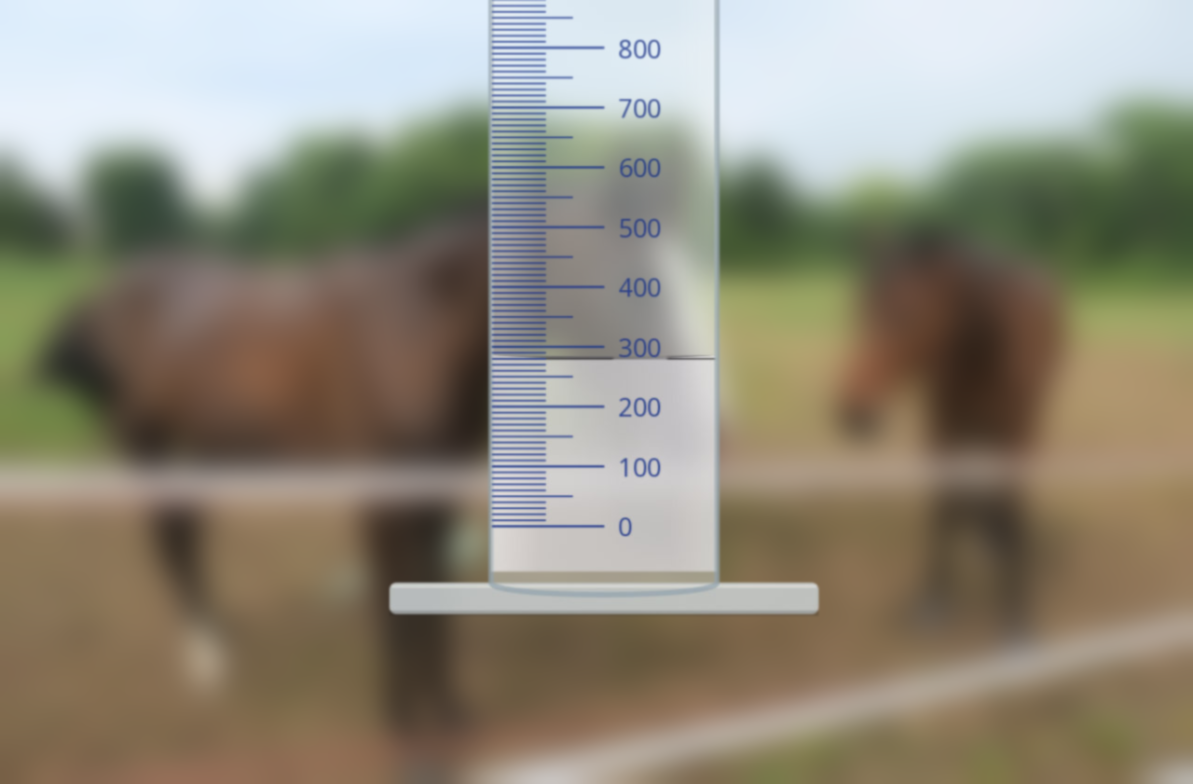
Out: 280
